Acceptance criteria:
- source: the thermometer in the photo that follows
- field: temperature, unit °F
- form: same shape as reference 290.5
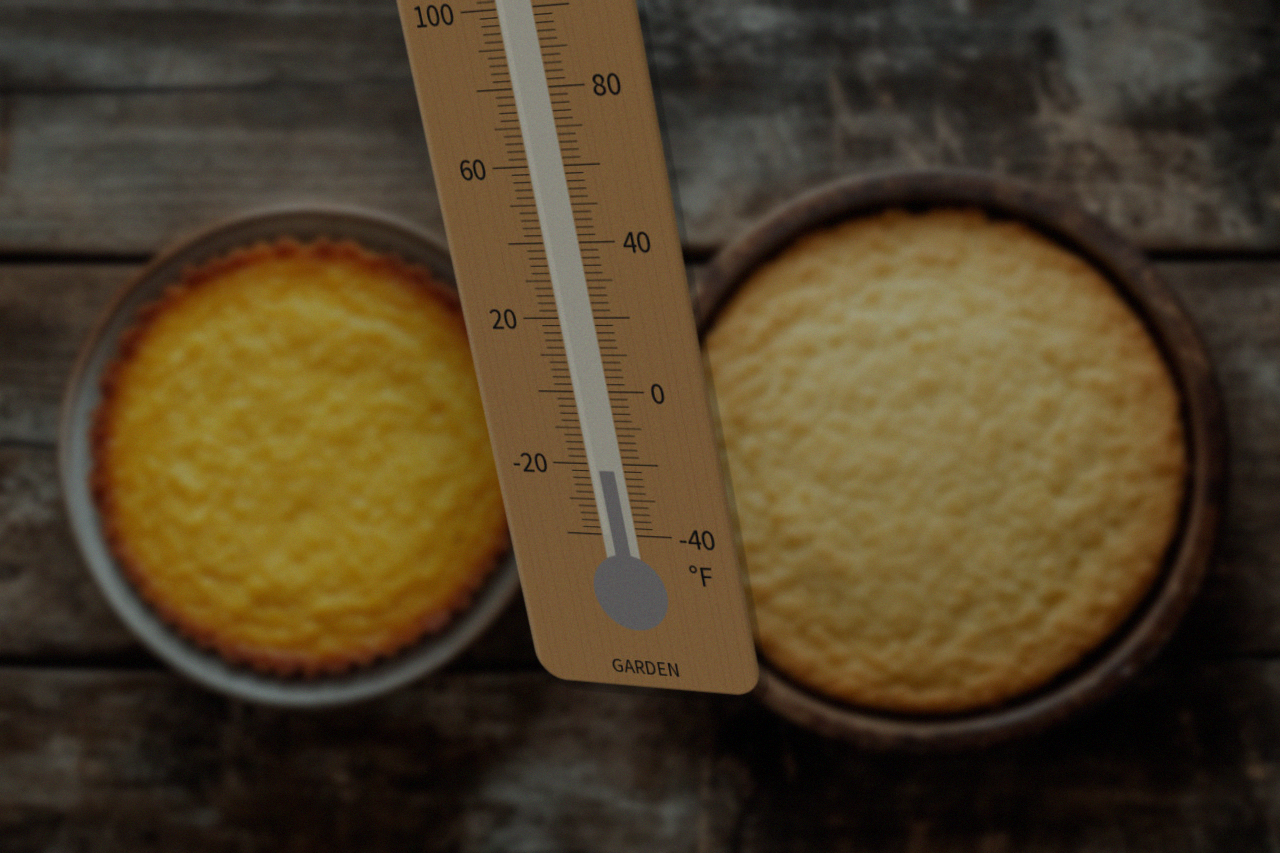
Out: -22
